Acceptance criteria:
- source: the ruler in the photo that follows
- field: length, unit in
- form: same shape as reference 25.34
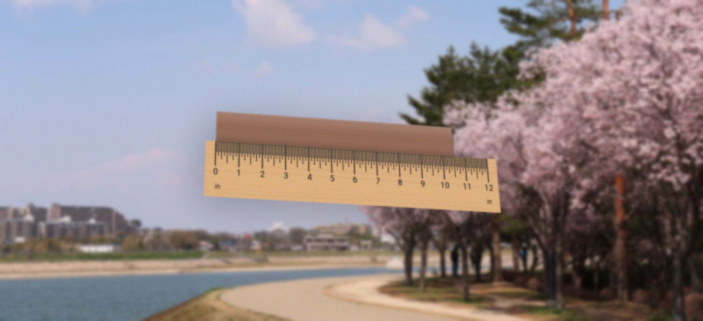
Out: 10.5
